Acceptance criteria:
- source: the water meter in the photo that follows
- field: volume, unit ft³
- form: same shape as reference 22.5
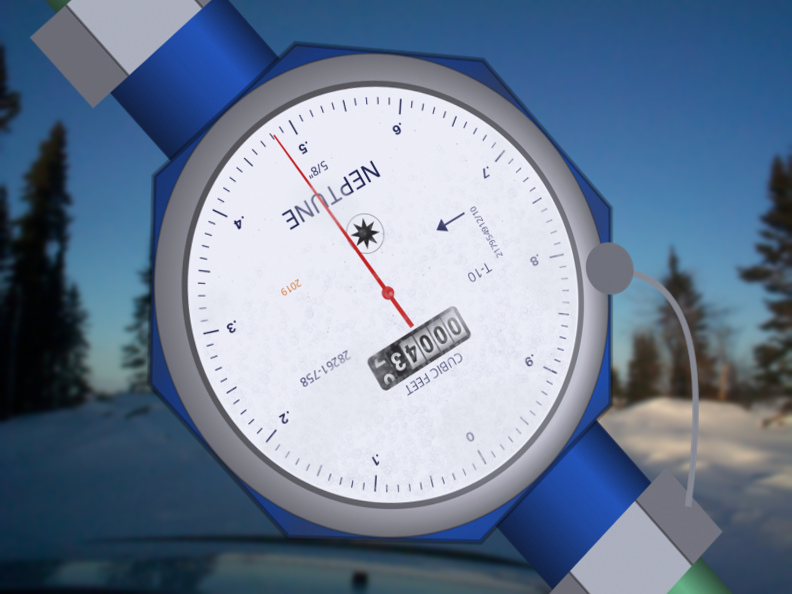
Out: 436.48
